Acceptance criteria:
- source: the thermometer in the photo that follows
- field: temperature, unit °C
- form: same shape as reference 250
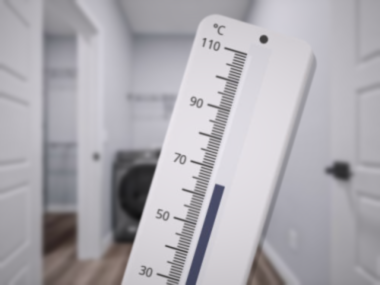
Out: 65
